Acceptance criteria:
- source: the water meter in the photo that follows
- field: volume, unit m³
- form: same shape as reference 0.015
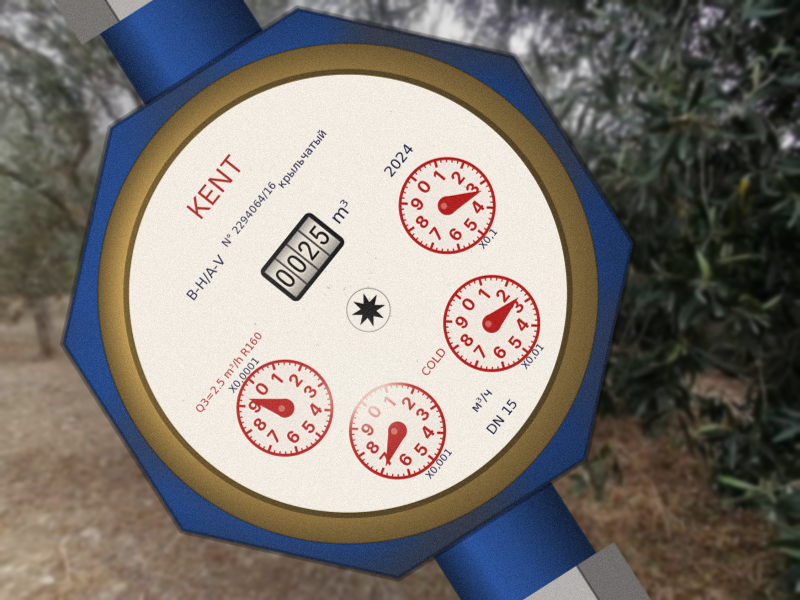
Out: 25.3269
